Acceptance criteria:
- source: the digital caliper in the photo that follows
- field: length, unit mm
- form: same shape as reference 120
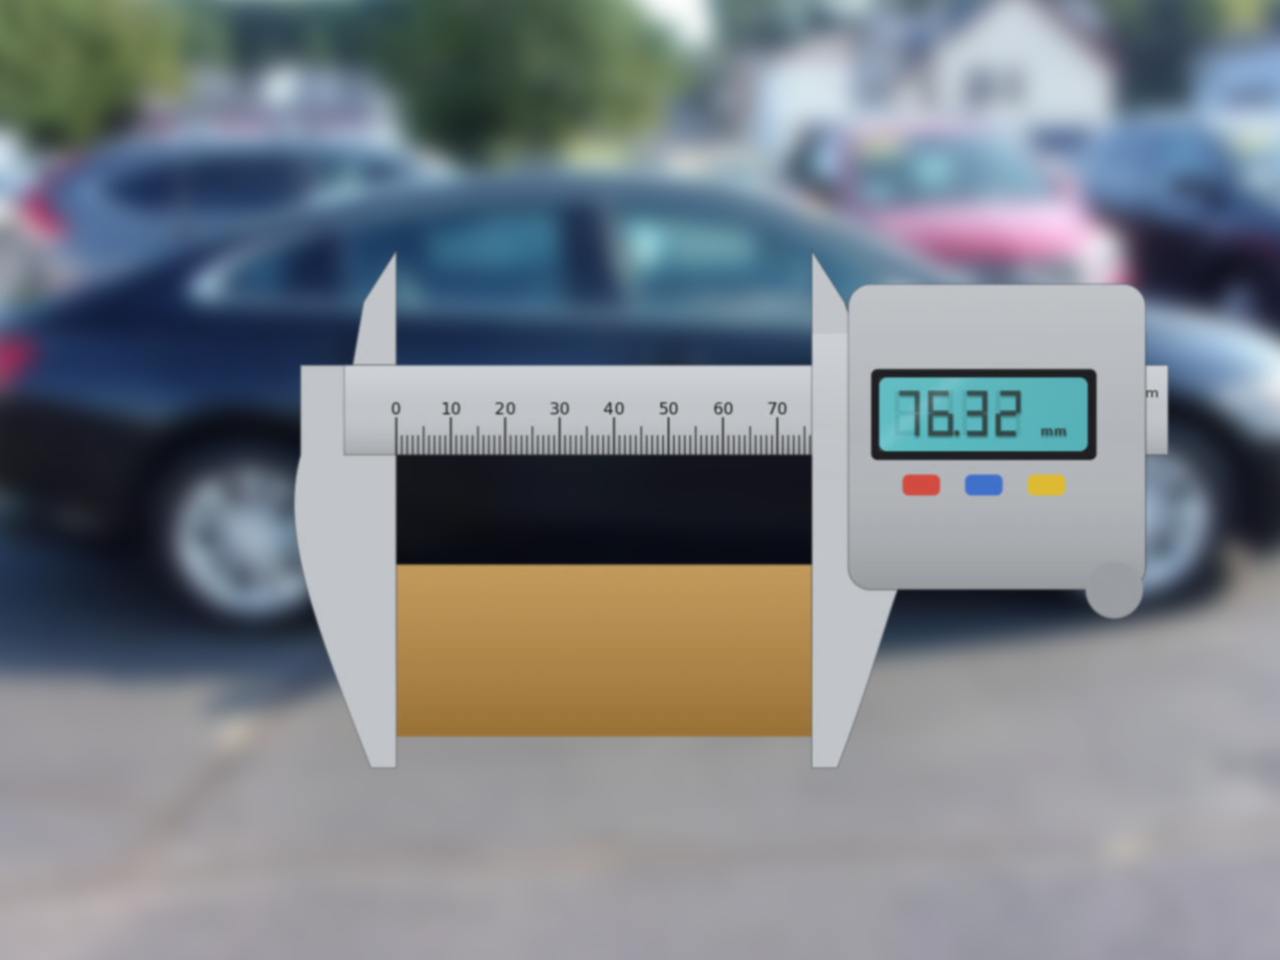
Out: 76.32
